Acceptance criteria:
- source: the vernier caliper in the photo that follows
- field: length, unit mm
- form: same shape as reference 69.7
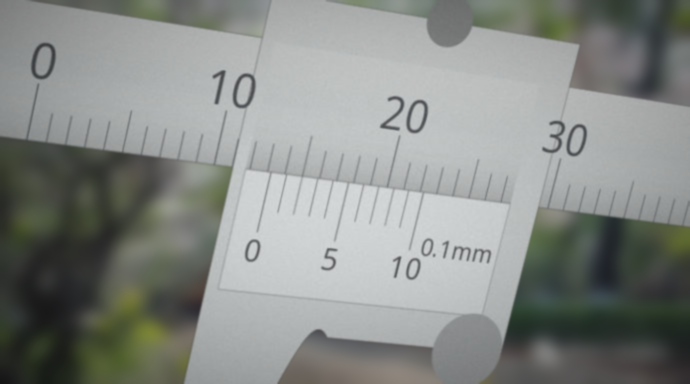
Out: 13.2
